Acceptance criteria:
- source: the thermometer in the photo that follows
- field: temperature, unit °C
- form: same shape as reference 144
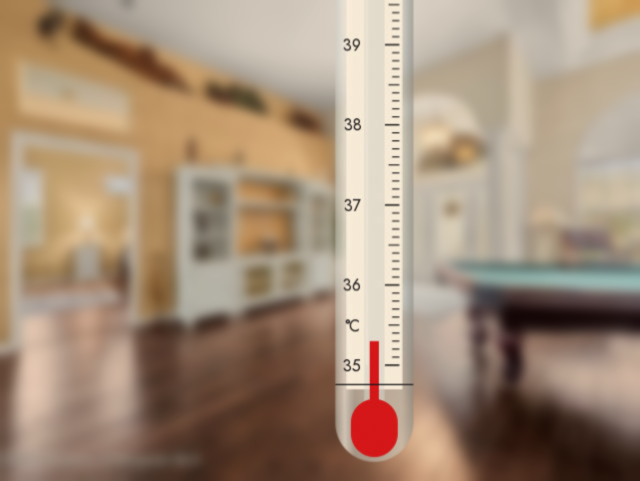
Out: 35.3
